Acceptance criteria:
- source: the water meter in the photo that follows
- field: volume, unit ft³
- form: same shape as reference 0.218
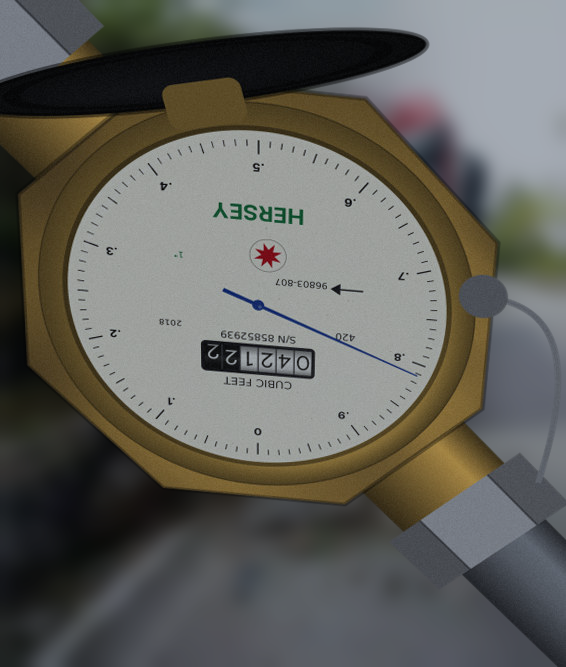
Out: 42121.81
